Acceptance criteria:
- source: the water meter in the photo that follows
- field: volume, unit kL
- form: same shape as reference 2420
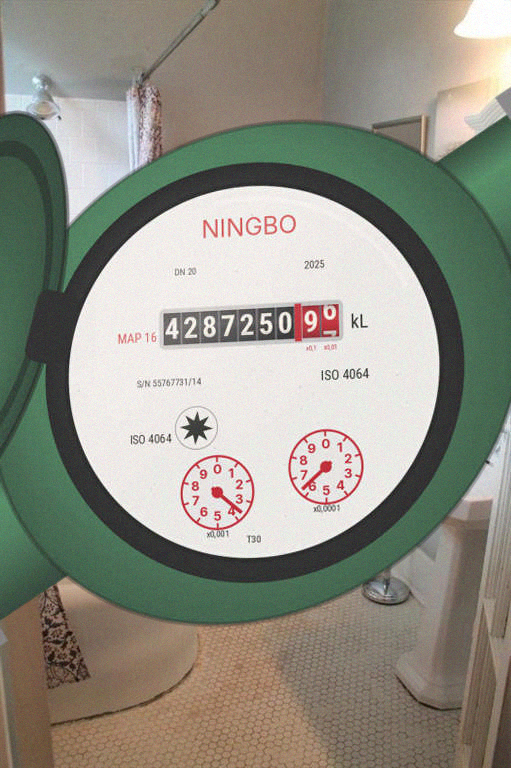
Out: 4287250.9636
